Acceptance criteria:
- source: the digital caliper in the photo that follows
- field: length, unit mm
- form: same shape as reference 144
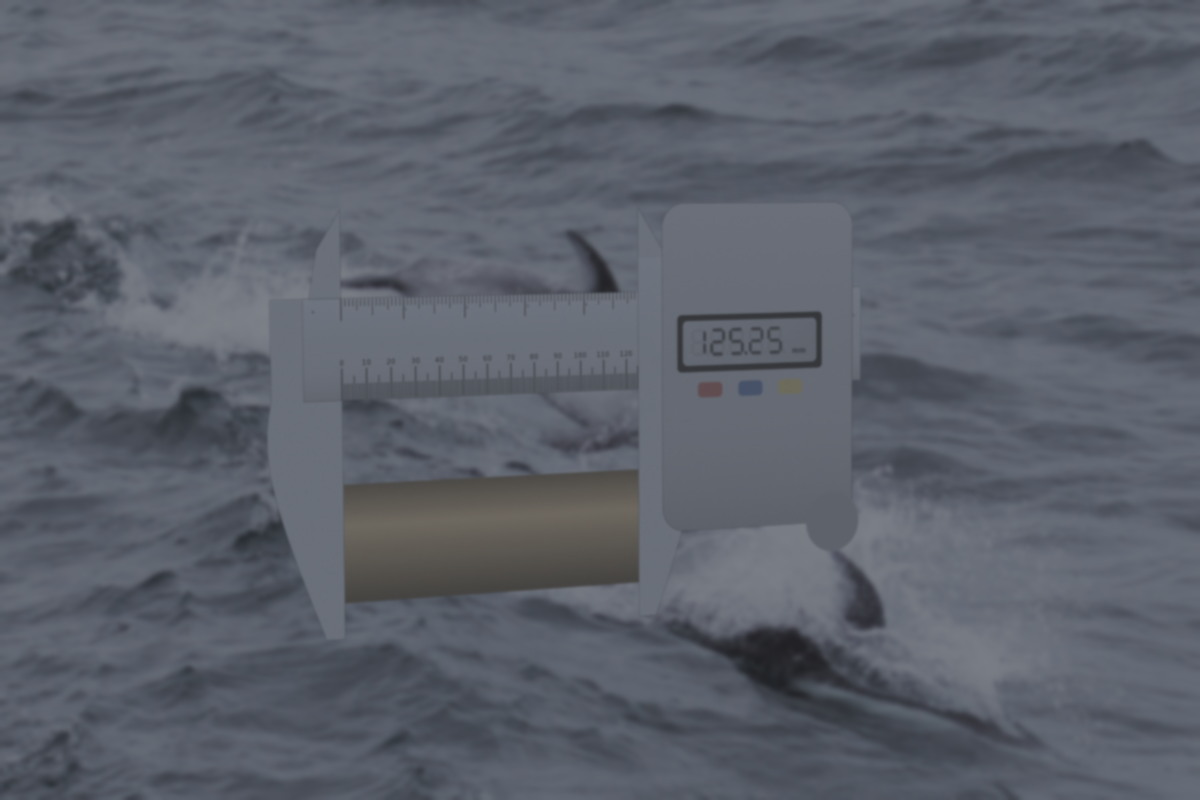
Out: 125.25
